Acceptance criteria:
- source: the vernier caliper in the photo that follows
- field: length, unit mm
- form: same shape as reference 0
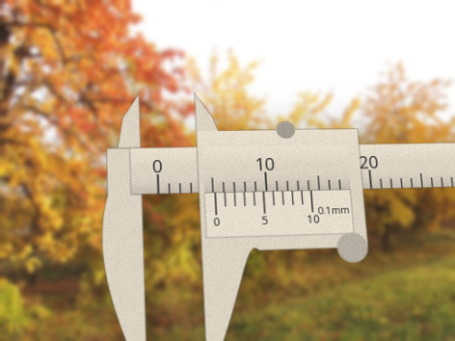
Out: 5.2
